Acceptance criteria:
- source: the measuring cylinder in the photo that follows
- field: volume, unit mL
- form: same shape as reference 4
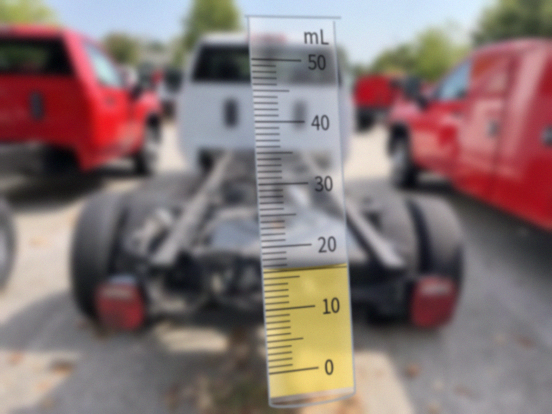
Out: 16
